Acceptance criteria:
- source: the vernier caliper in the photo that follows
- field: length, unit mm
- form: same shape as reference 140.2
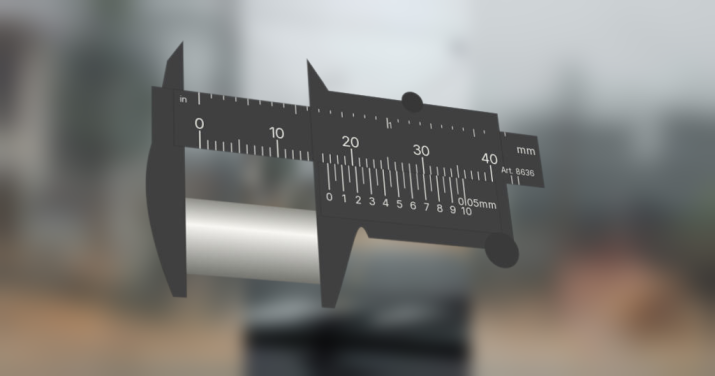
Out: 16.6
